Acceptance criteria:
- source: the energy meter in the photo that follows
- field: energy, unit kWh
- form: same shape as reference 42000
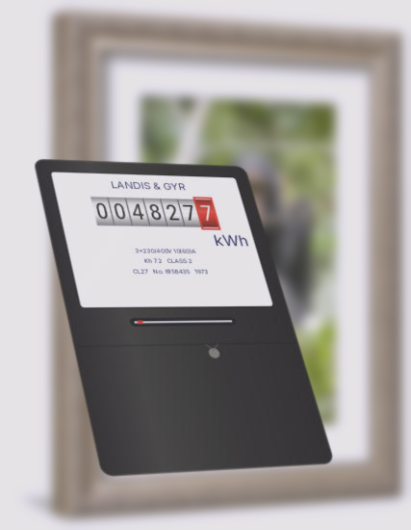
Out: 4827.7
